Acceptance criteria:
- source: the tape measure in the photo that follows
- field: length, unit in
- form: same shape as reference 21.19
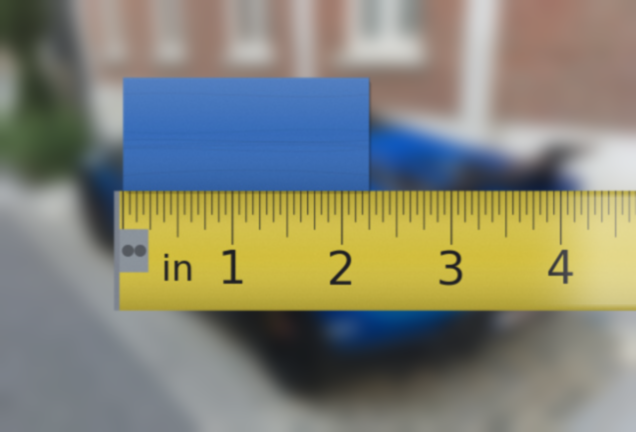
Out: 2.25
